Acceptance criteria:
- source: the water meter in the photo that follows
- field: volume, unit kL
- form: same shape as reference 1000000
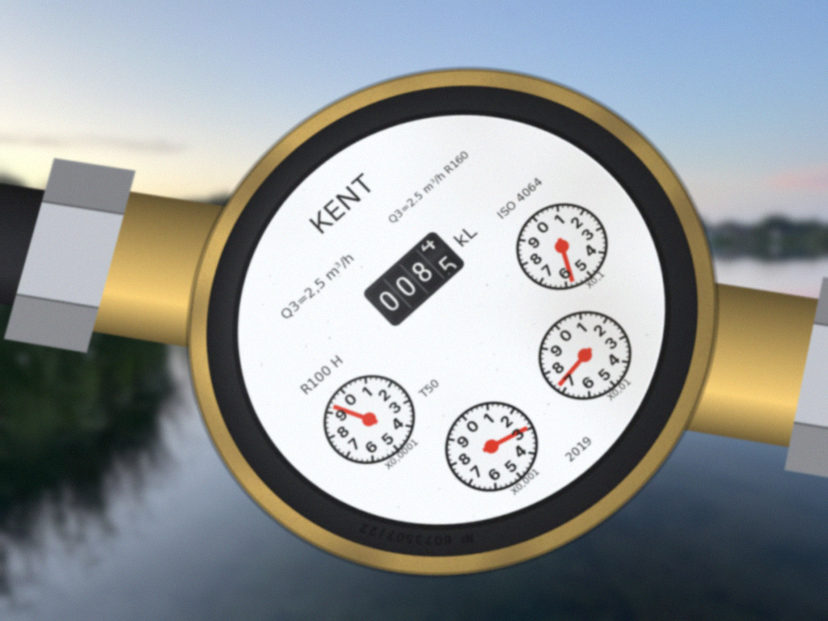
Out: 84.5729
